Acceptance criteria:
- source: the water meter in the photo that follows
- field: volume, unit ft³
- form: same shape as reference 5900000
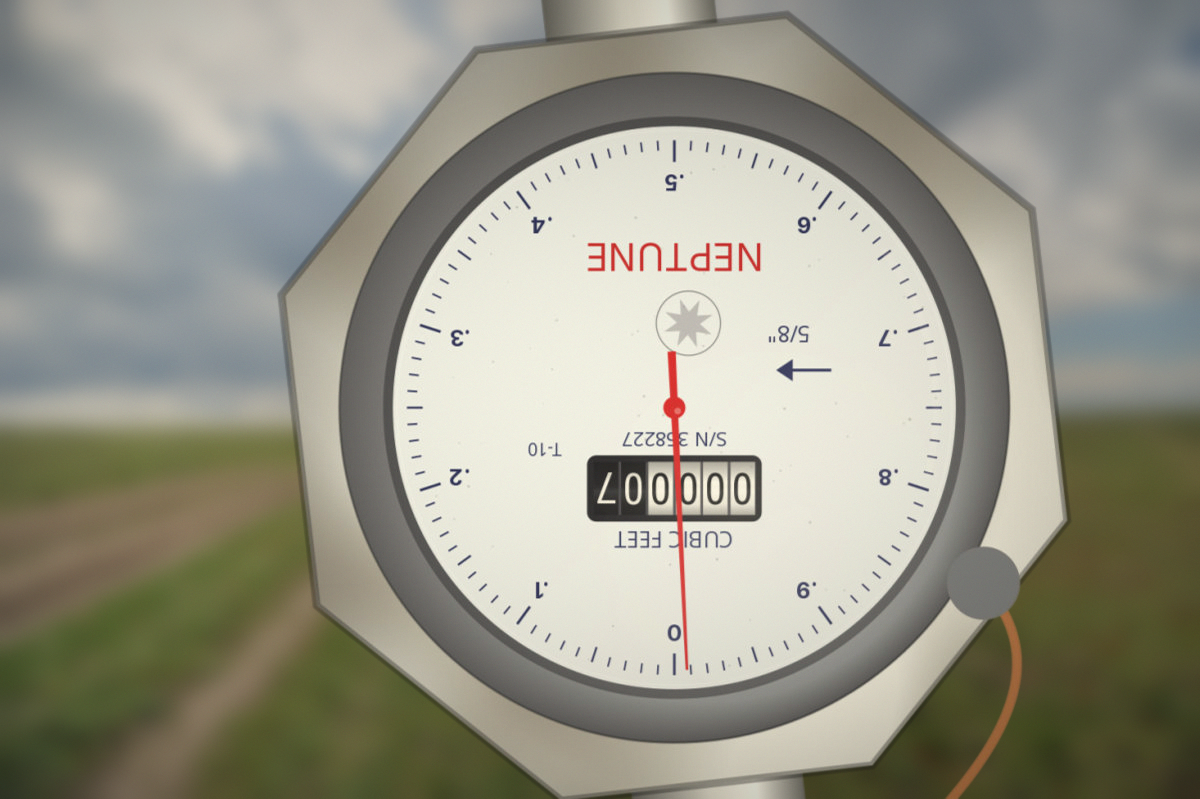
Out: 6.99
